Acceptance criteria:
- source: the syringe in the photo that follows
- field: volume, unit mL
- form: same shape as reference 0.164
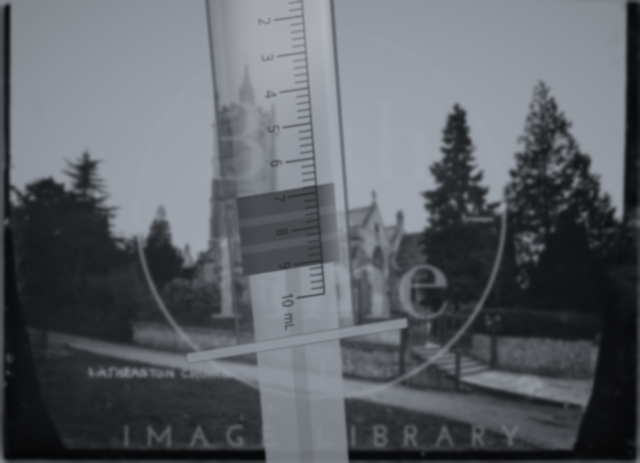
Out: 6.8
